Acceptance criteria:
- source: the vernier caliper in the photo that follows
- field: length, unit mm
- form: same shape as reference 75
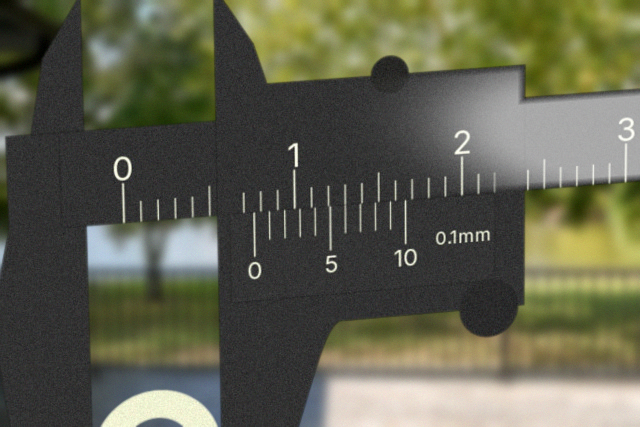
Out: 7.6
